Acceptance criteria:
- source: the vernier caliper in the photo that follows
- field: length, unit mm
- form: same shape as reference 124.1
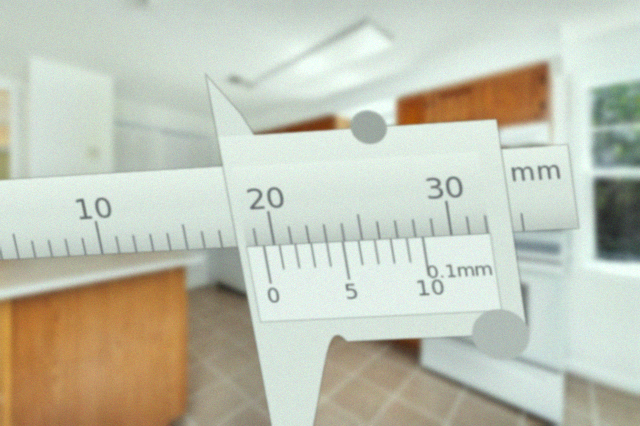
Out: 19.4
